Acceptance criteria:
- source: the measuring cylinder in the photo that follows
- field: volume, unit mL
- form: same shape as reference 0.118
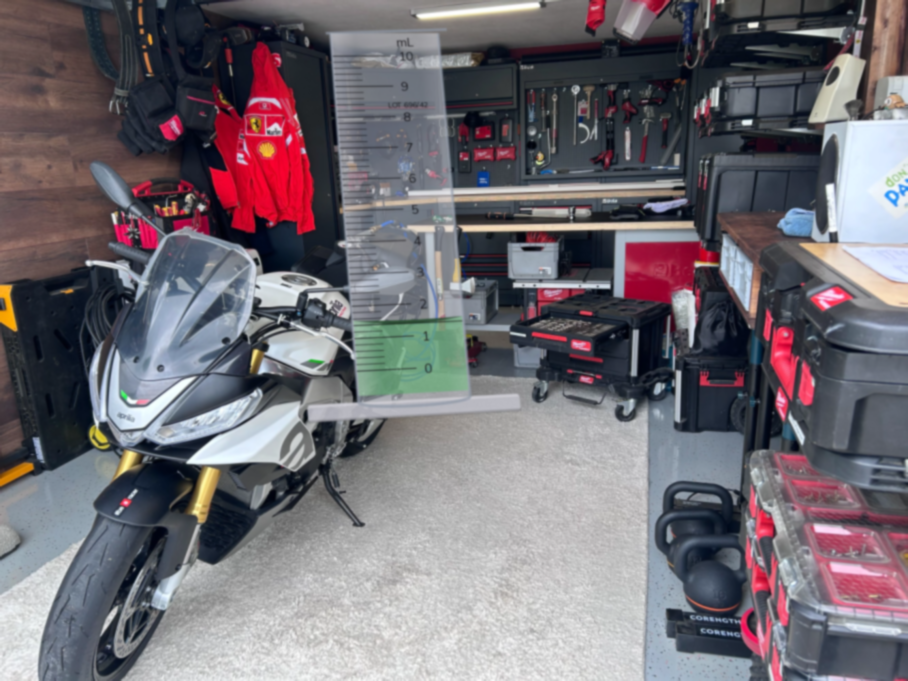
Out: 1.4
